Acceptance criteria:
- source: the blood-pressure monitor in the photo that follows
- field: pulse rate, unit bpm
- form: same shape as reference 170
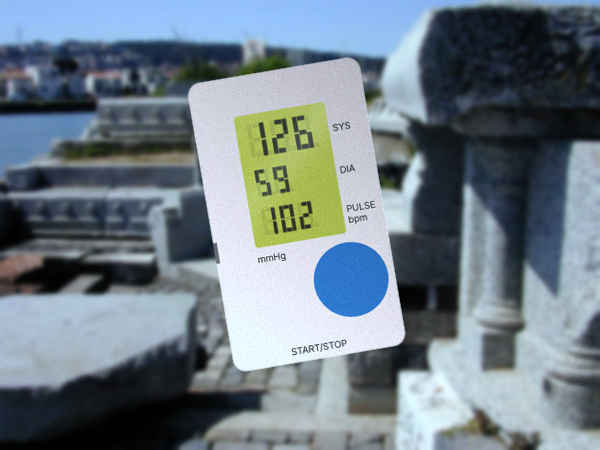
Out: 102
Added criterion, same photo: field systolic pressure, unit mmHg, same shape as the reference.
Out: 126
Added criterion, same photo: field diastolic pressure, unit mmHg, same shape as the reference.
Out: 59
